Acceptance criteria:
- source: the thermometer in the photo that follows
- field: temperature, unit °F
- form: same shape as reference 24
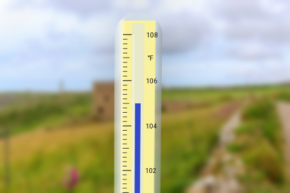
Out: 105
